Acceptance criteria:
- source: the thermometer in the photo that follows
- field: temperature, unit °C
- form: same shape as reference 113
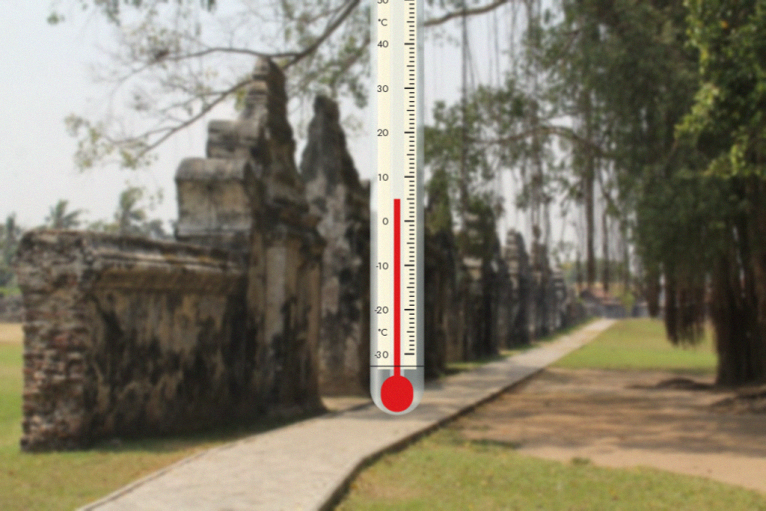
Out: 5
